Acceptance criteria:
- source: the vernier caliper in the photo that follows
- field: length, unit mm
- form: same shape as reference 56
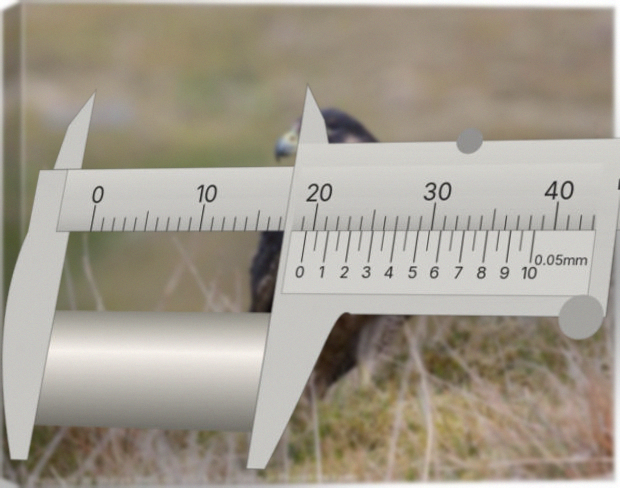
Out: 19.4
